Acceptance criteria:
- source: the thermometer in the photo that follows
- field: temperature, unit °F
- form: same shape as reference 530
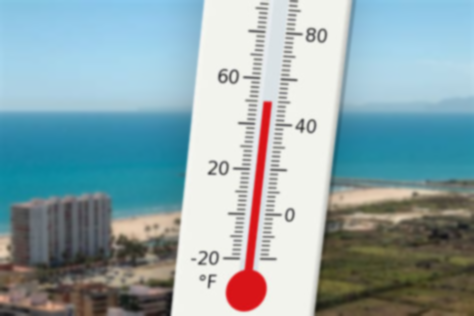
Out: 50
